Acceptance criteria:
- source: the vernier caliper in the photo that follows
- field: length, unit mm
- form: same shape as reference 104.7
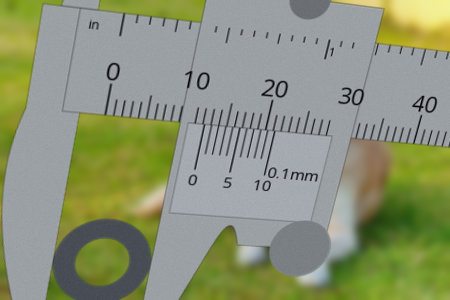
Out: 12.2
